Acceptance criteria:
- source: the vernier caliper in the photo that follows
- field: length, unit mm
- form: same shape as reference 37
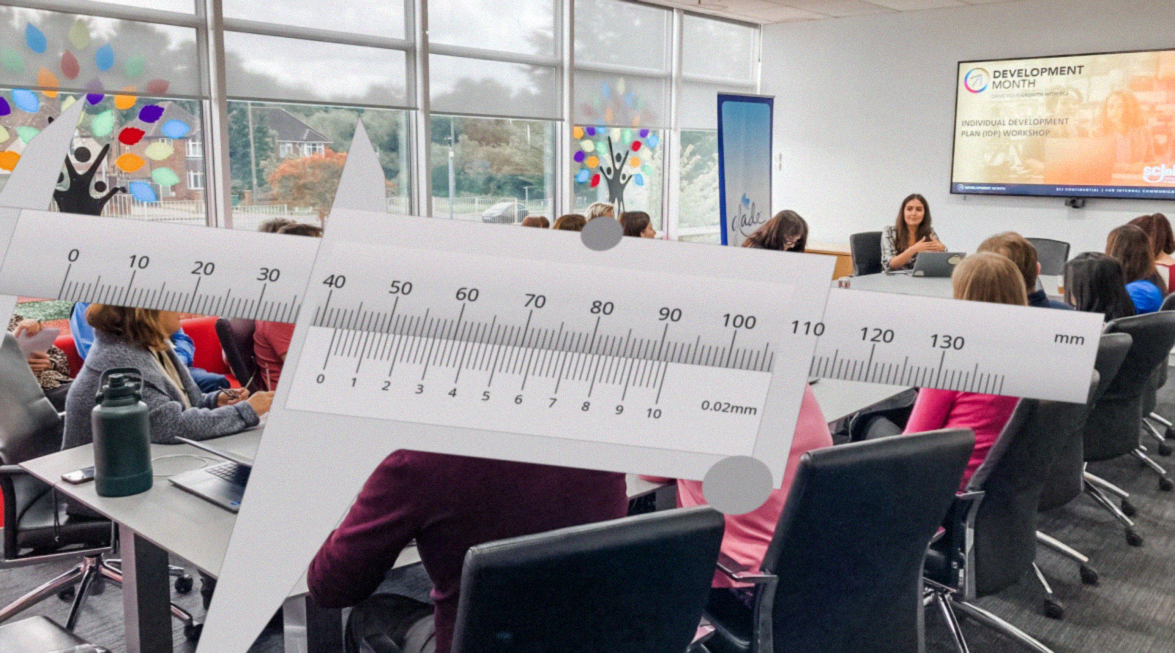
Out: 42.4
